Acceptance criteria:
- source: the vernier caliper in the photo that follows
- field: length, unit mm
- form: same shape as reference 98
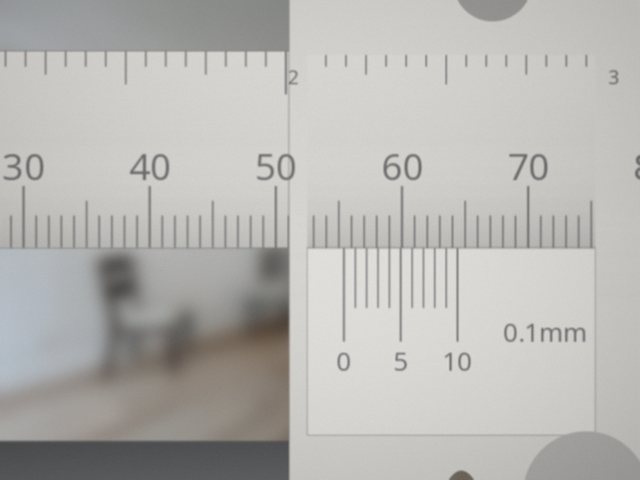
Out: 55.4
